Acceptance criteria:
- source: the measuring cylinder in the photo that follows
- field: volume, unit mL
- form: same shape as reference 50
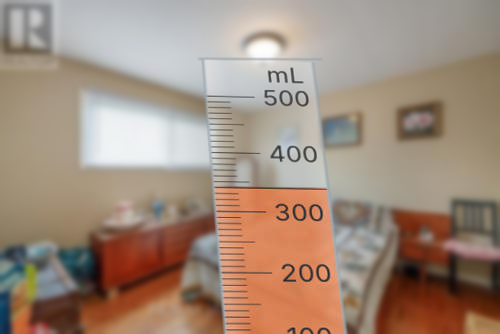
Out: 340
